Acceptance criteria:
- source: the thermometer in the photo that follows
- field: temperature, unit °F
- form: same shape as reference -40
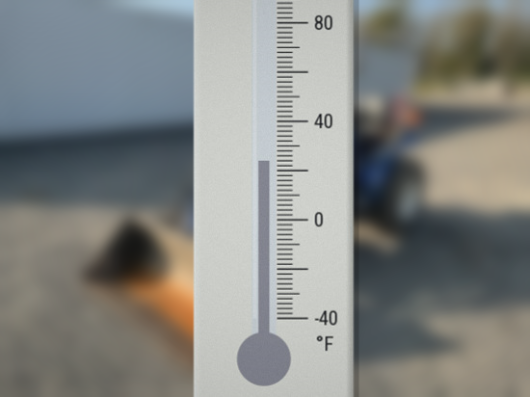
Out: 24
